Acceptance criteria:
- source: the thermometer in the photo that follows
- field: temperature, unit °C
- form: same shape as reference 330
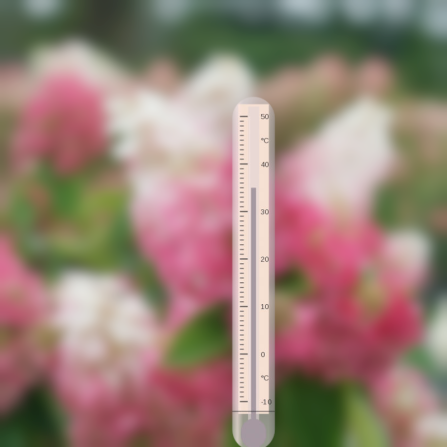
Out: 35
